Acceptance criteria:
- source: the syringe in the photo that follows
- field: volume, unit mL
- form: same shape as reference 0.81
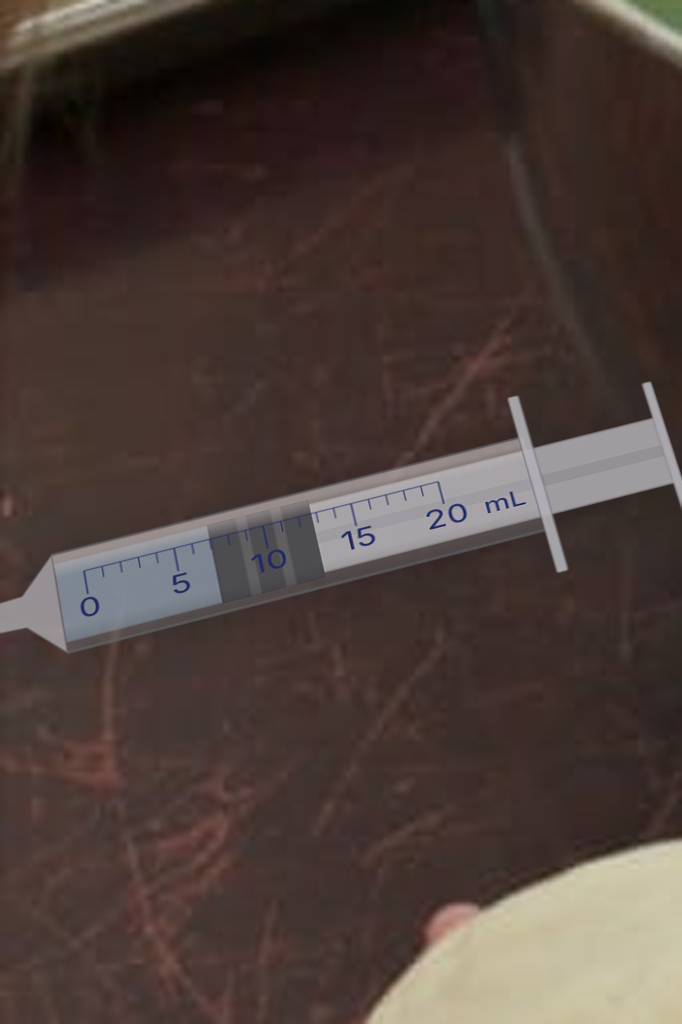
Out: 7
